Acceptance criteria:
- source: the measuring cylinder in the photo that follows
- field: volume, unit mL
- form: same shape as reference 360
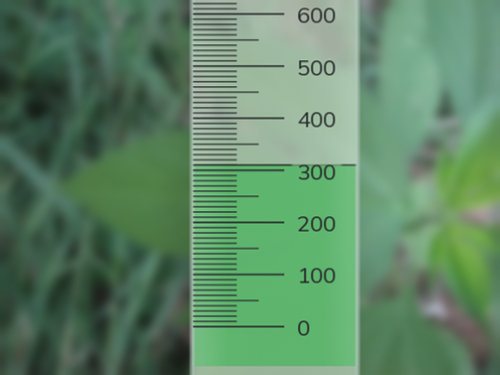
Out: 310
